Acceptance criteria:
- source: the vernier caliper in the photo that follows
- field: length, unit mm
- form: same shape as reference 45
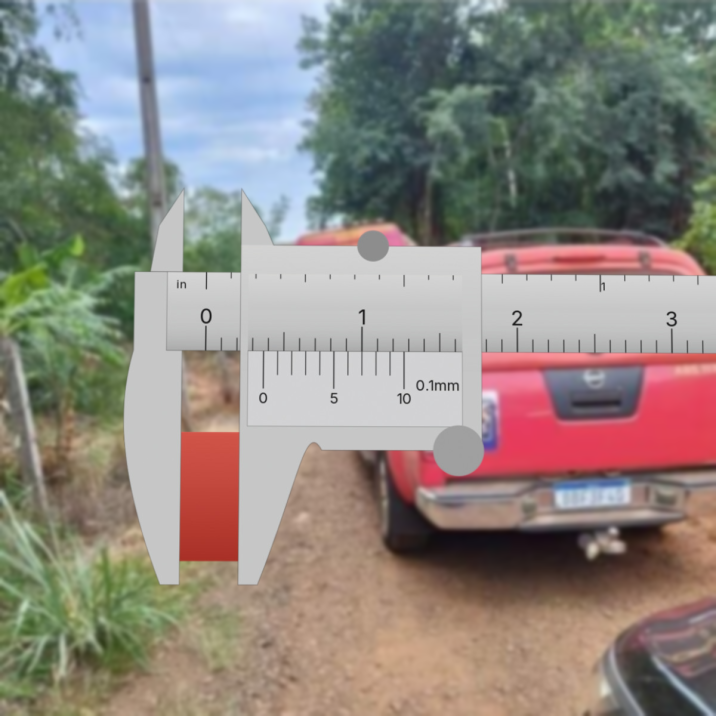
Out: 3.7
